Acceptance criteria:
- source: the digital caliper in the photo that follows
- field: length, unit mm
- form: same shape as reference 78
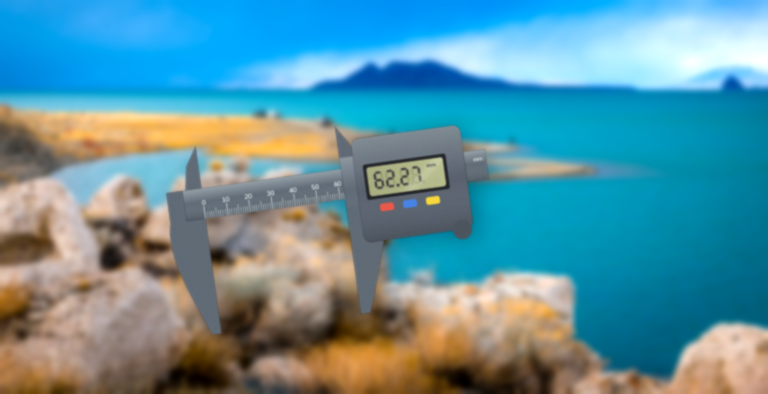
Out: 62.27
